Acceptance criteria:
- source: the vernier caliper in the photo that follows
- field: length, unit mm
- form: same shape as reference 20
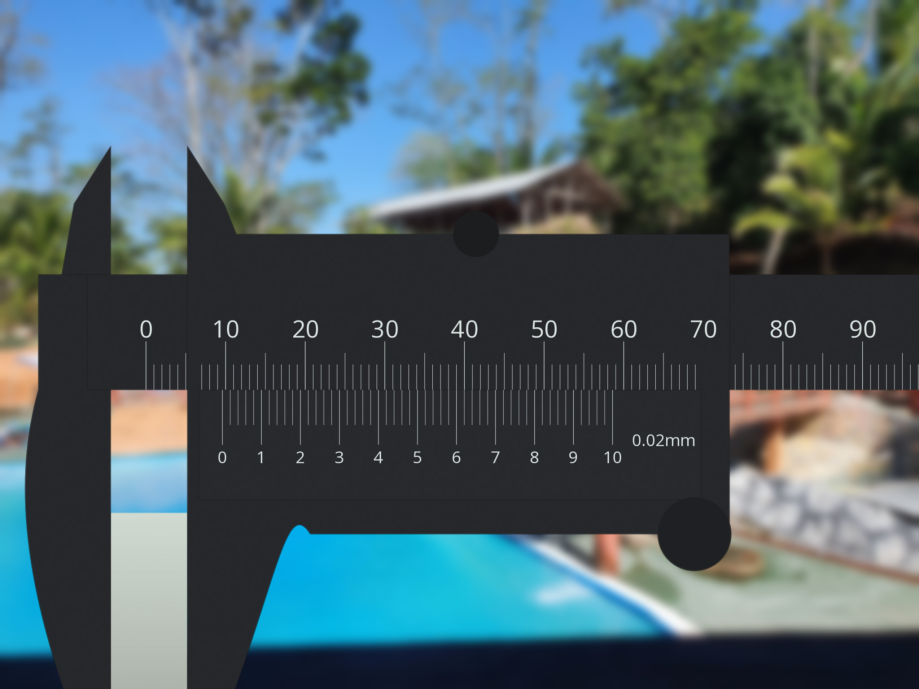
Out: 9.6
